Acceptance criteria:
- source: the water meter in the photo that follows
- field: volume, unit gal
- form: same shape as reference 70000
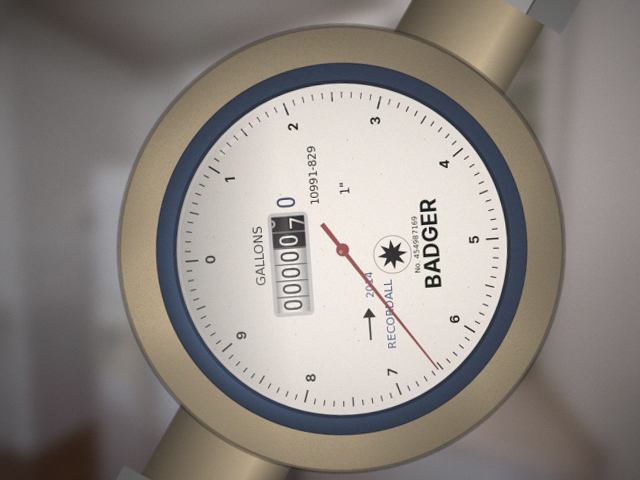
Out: 66.5
